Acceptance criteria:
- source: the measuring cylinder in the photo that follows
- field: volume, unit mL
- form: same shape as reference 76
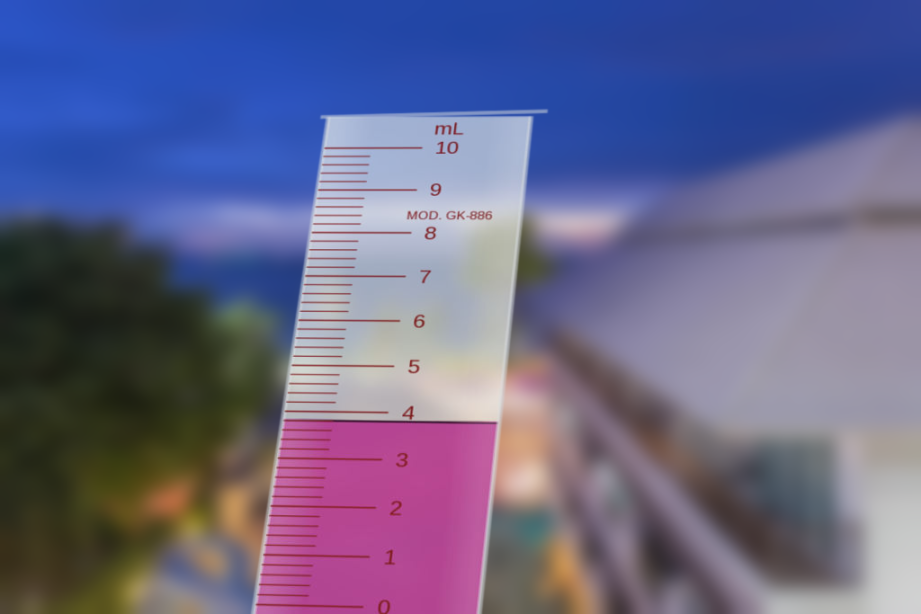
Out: 3.8
